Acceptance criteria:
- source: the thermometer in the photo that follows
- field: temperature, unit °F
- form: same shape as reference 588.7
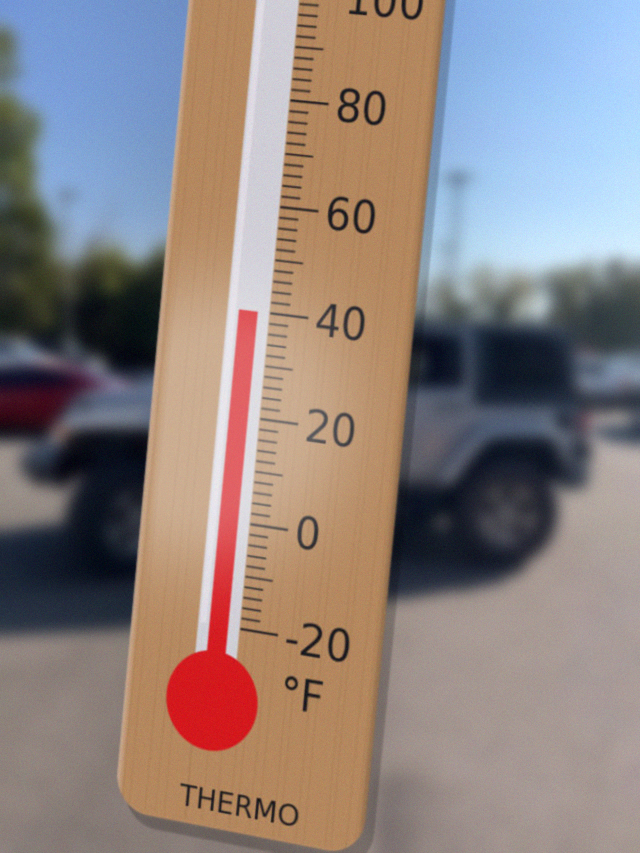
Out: 40
